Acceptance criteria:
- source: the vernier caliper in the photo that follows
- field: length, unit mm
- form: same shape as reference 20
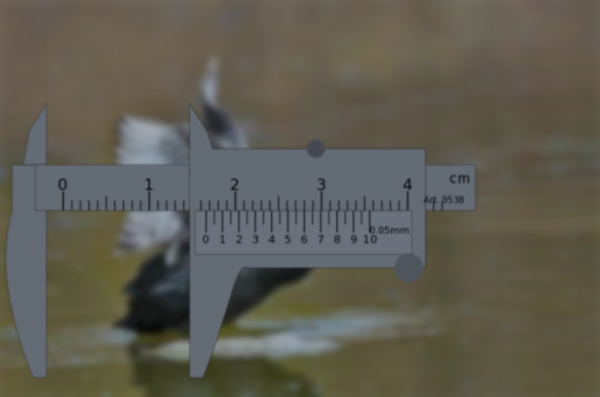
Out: 16.6
